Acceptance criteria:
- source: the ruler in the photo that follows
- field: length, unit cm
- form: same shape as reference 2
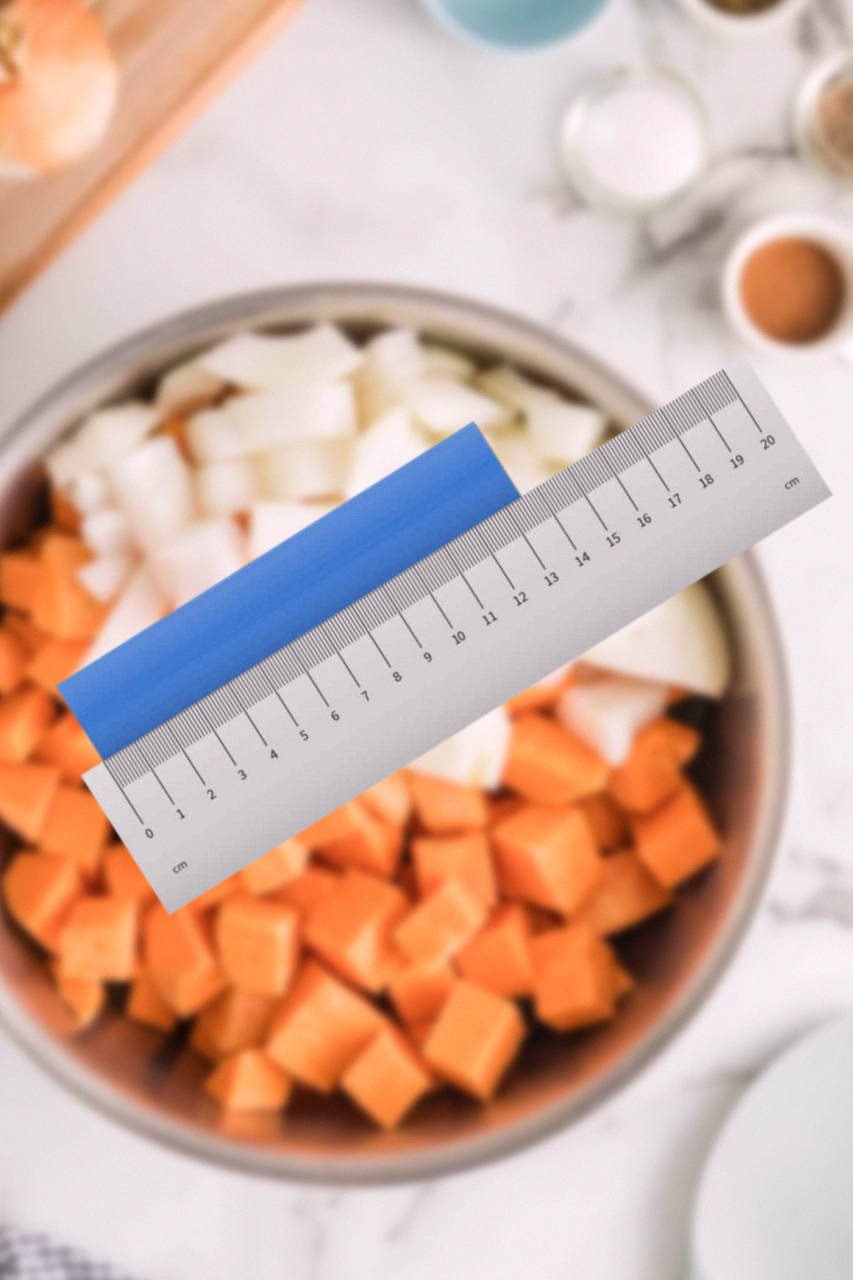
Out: 13.5
